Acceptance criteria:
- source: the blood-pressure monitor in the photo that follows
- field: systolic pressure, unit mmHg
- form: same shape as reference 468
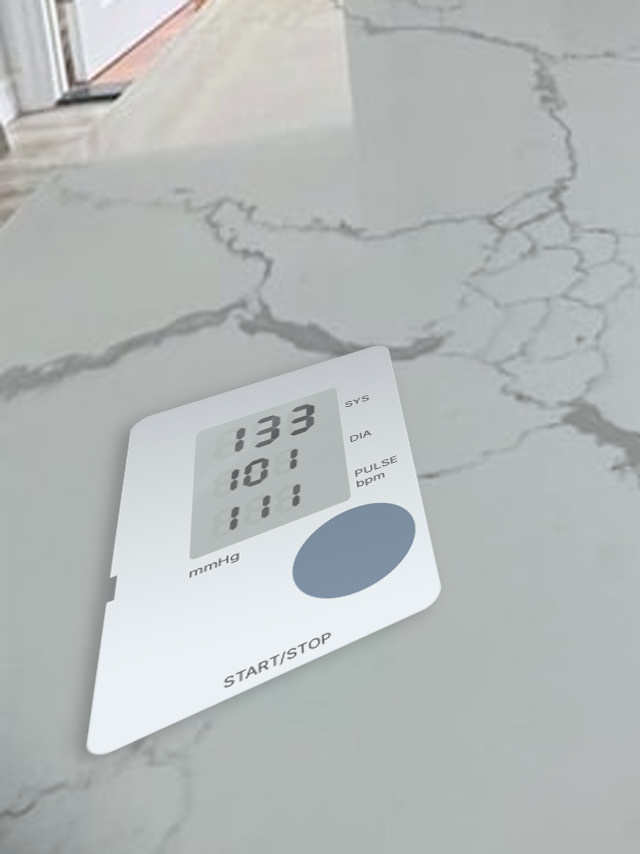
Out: 133
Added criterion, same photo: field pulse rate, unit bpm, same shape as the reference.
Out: 111
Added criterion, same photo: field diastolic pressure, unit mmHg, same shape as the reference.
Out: 101
